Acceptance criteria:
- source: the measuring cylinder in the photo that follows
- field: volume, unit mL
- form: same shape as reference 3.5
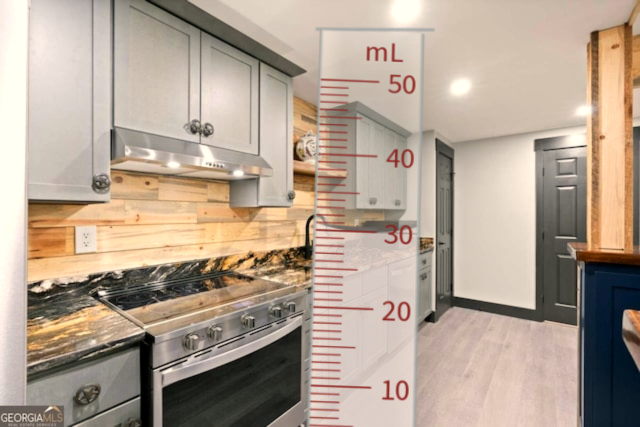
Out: 30
